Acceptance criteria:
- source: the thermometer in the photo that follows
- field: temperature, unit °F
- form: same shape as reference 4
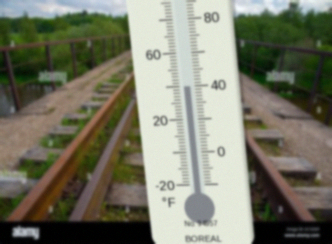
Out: 40
